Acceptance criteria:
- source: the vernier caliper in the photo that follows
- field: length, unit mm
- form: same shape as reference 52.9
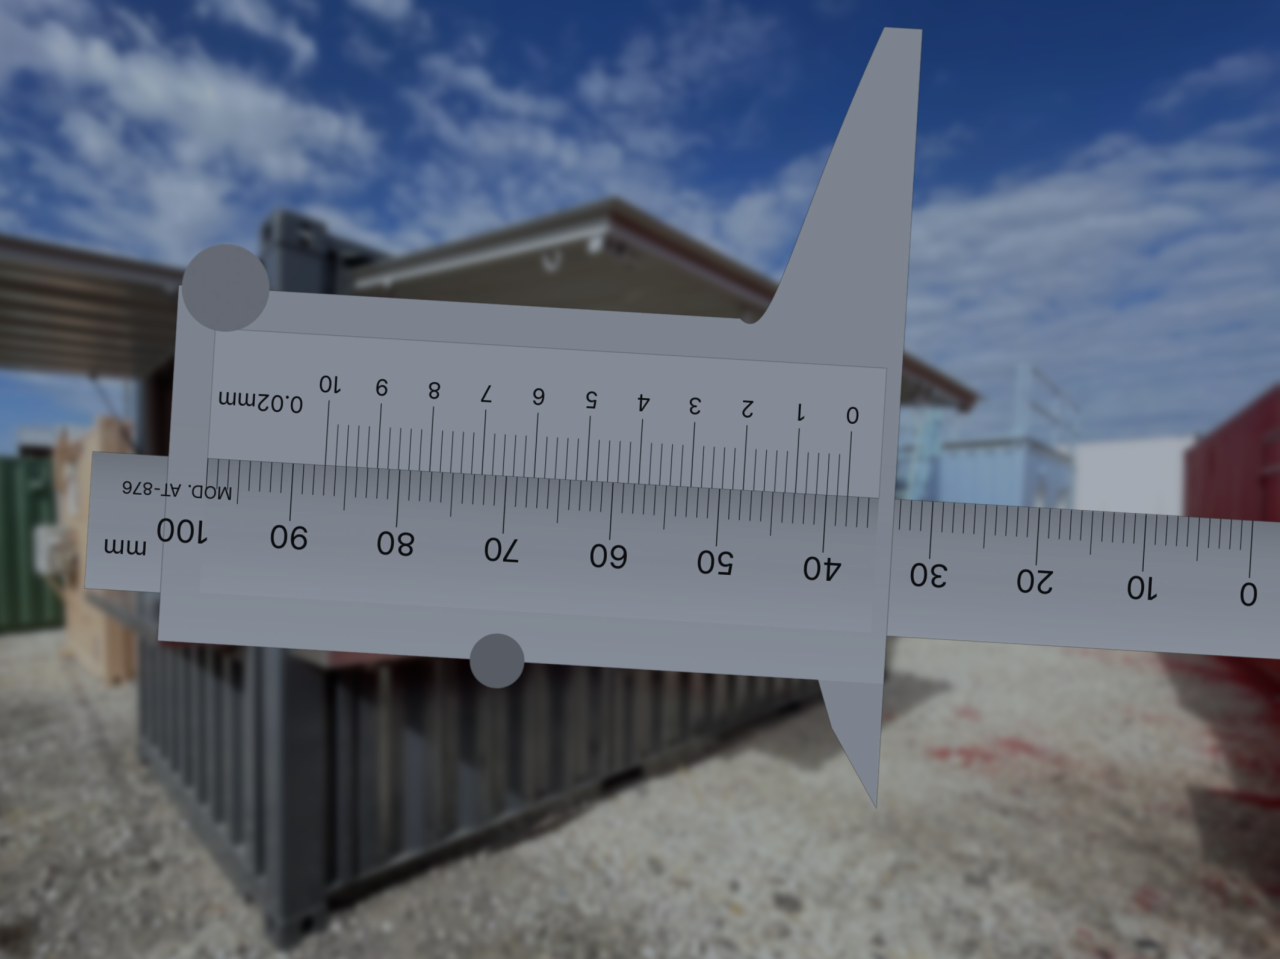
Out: 38.0
